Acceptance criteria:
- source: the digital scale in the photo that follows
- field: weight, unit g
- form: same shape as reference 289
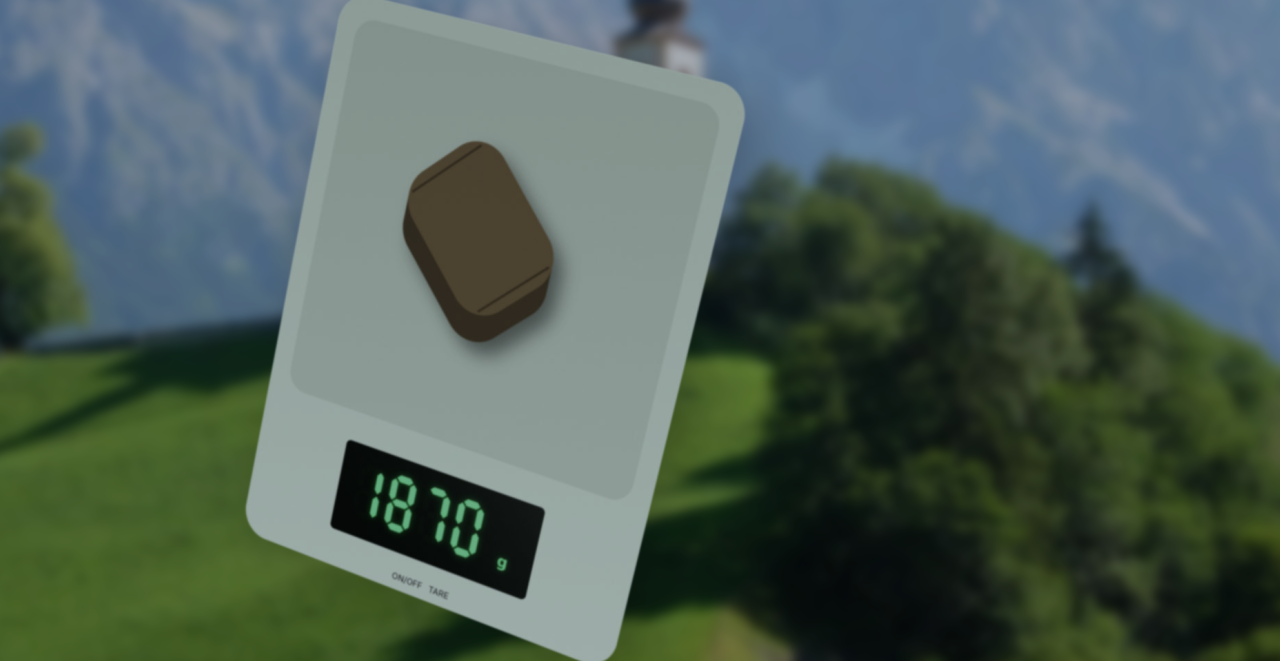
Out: 1870
